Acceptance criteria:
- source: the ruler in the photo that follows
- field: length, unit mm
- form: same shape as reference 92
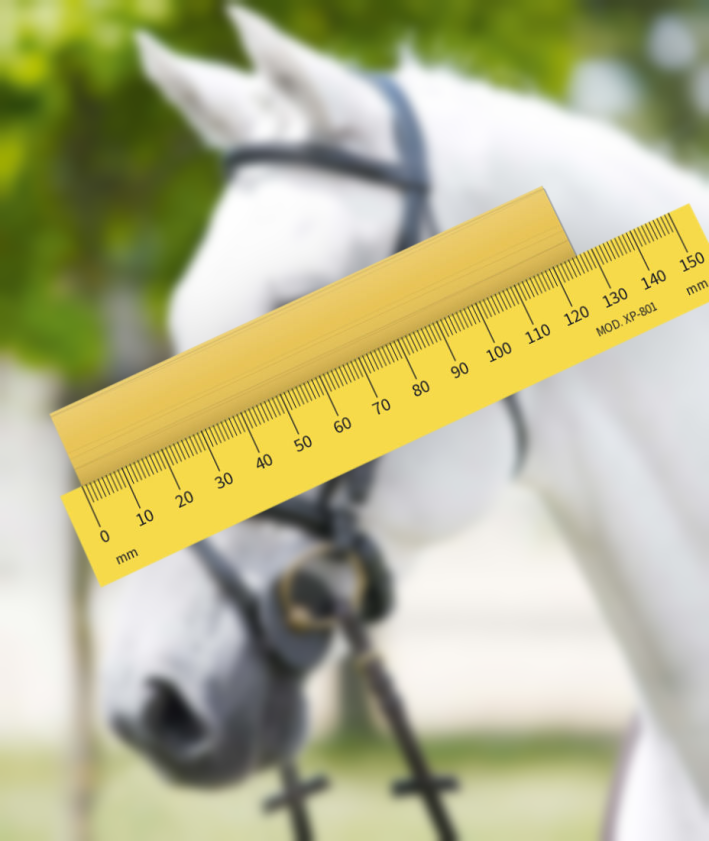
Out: 126
